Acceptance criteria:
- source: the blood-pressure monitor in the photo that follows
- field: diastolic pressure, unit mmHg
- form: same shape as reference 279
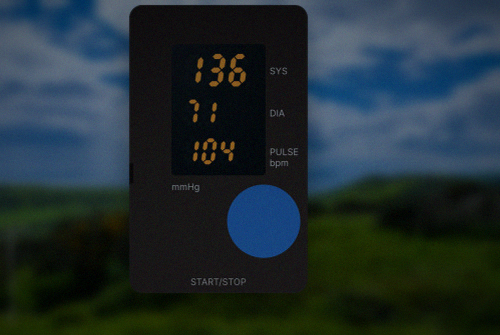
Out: 71
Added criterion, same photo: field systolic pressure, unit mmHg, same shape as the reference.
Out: 136
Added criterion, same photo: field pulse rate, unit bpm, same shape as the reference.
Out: 104
